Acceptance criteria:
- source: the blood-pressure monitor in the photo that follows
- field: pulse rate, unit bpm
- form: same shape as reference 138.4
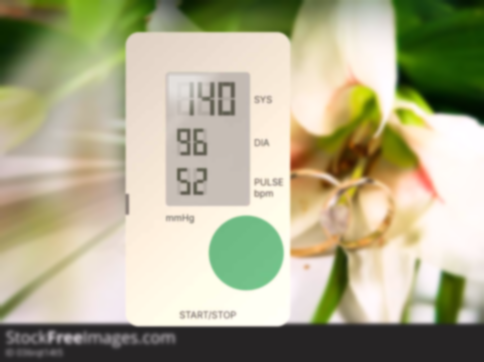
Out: 52
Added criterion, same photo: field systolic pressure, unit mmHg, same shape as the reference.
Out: 140
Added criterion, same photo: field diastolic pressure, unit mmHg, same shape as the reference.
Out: 96
